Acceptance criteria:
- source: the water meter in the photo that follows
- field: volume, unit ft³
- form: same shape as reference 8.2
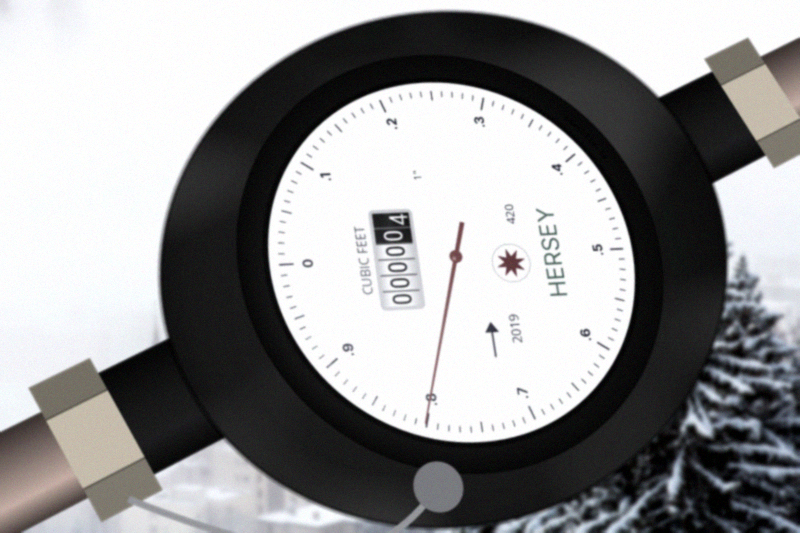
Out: 3.80
